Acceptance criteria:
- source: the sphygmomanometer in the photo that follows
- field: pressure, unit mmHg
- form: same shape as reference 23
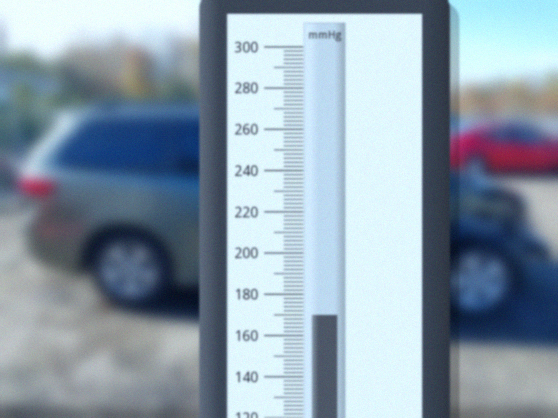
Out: 170
